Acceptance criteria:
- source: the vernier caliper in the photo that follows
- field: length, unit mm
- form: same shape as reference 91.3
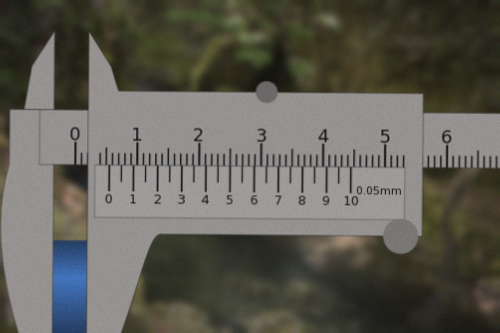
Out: 5.5
